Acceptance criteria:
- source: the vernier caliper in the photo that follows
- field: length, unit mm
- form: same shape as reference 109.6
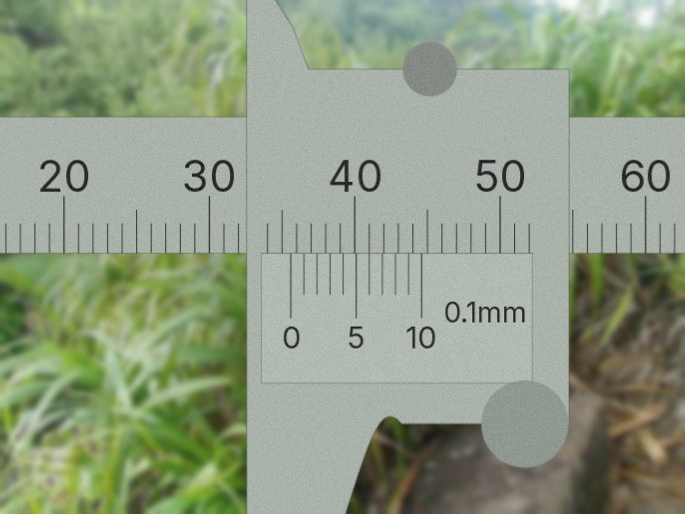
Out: 35.6
